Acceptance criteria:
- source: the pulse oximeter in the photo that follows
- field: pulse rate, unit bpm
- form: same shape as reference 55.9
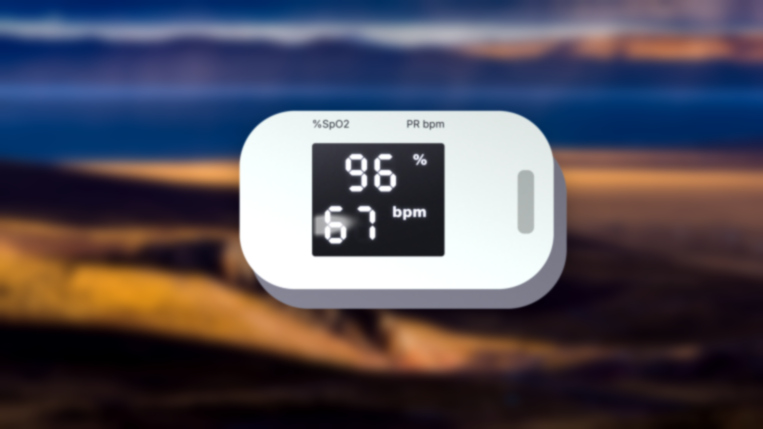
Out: 67
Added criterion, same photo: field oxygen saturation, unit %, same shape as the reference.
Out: 96
